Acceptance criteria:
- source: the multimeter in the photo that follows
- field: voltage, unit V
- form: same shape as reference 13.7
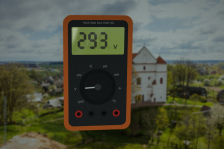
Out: 293
